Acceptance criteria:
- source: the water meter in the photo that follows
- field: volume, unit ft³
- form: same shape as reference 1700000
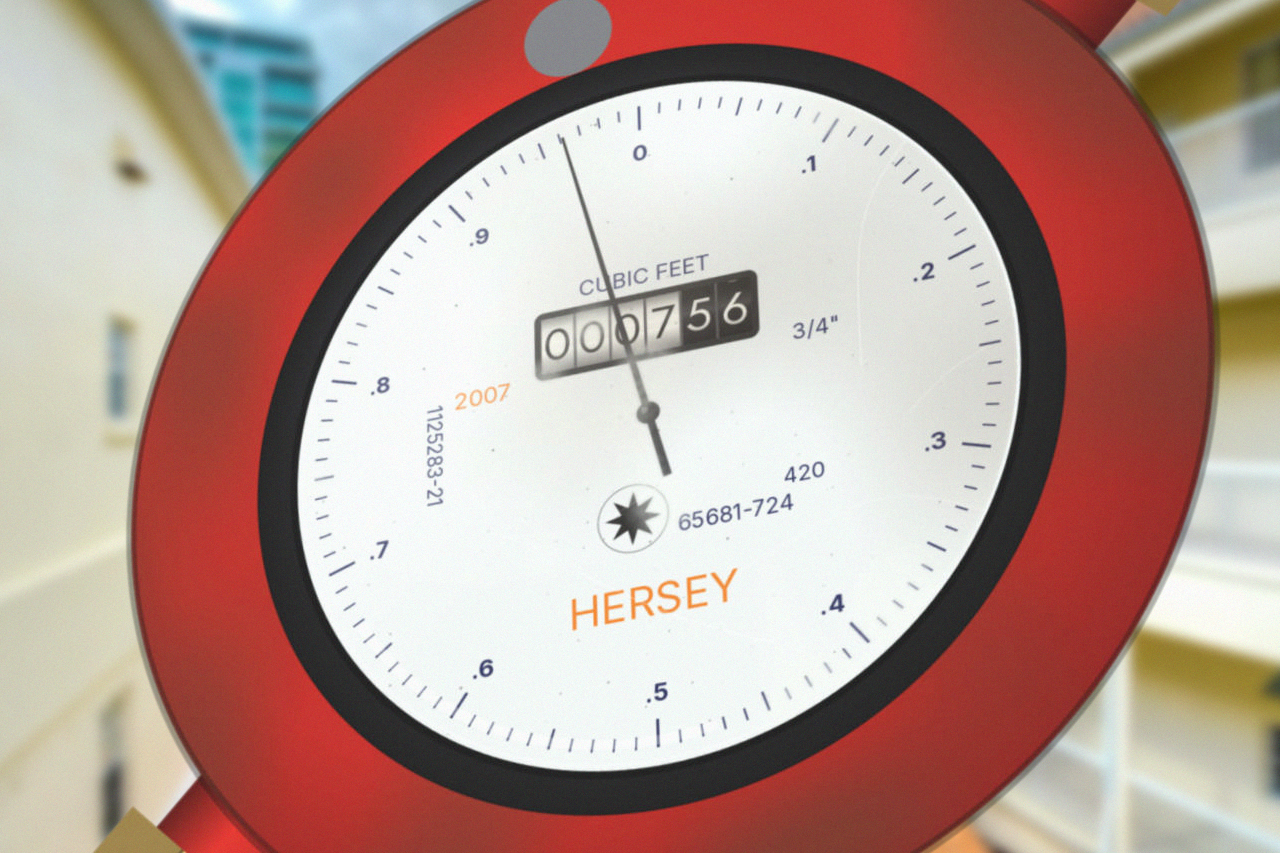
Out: 755.96
